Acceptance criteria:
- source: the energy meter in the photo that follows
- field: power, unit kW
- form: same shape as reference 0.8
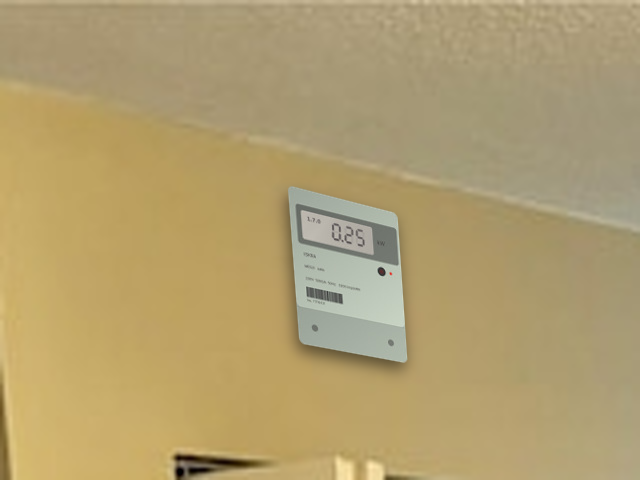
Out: 0.25
